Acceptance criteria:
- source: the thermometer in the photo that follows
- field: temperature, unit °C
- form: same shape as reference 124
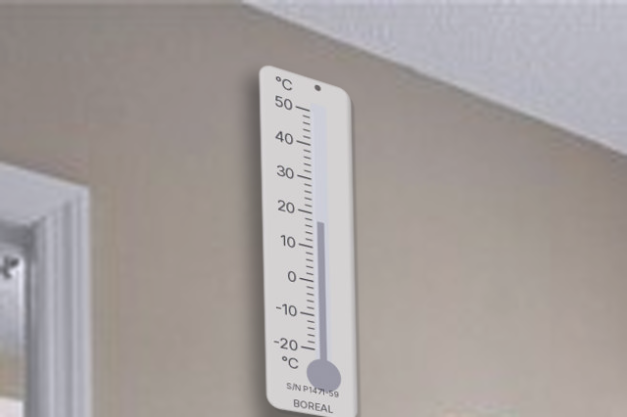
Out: 18
